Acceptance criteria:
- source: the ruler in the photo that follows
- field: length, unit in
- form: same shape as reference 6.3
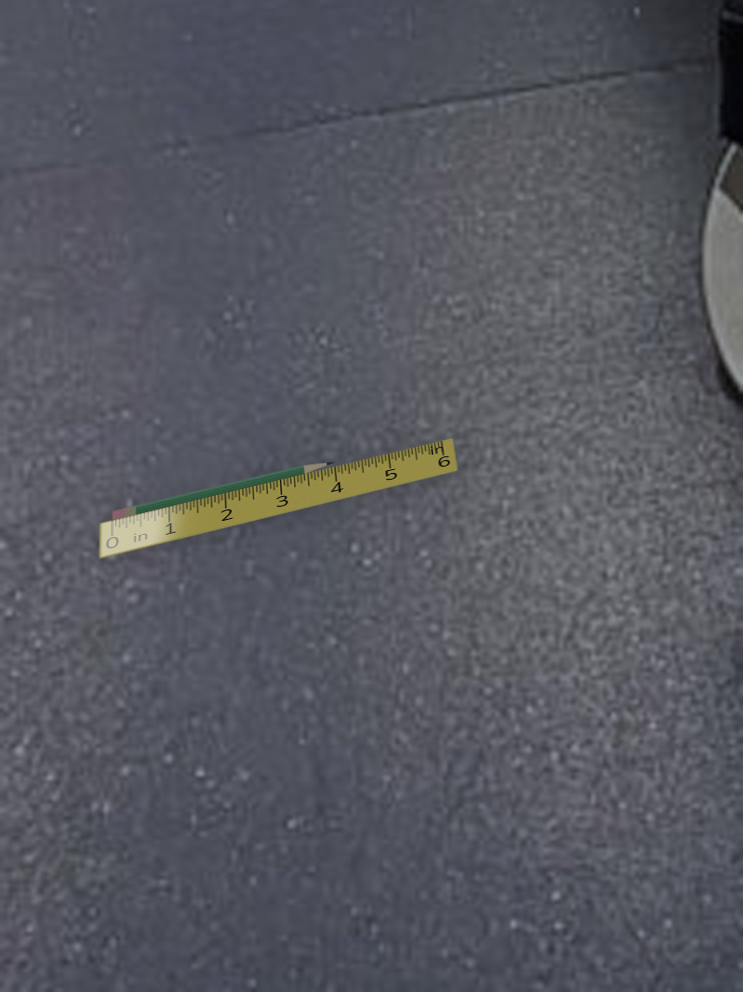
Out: 4
